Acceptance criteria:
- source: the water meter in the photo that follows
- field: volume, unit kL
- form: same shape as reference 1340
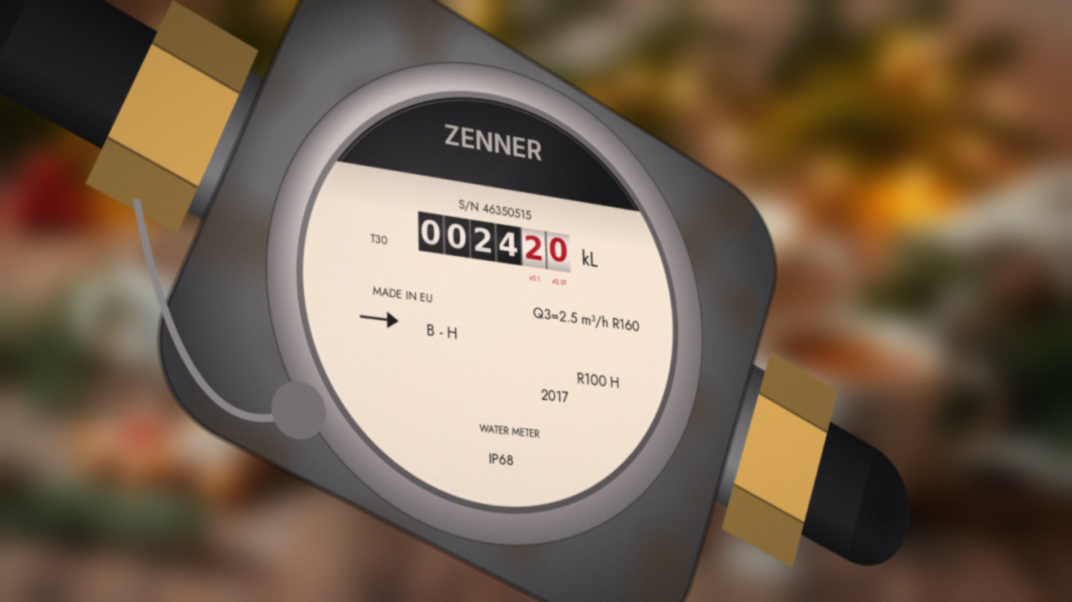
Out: 24.20
